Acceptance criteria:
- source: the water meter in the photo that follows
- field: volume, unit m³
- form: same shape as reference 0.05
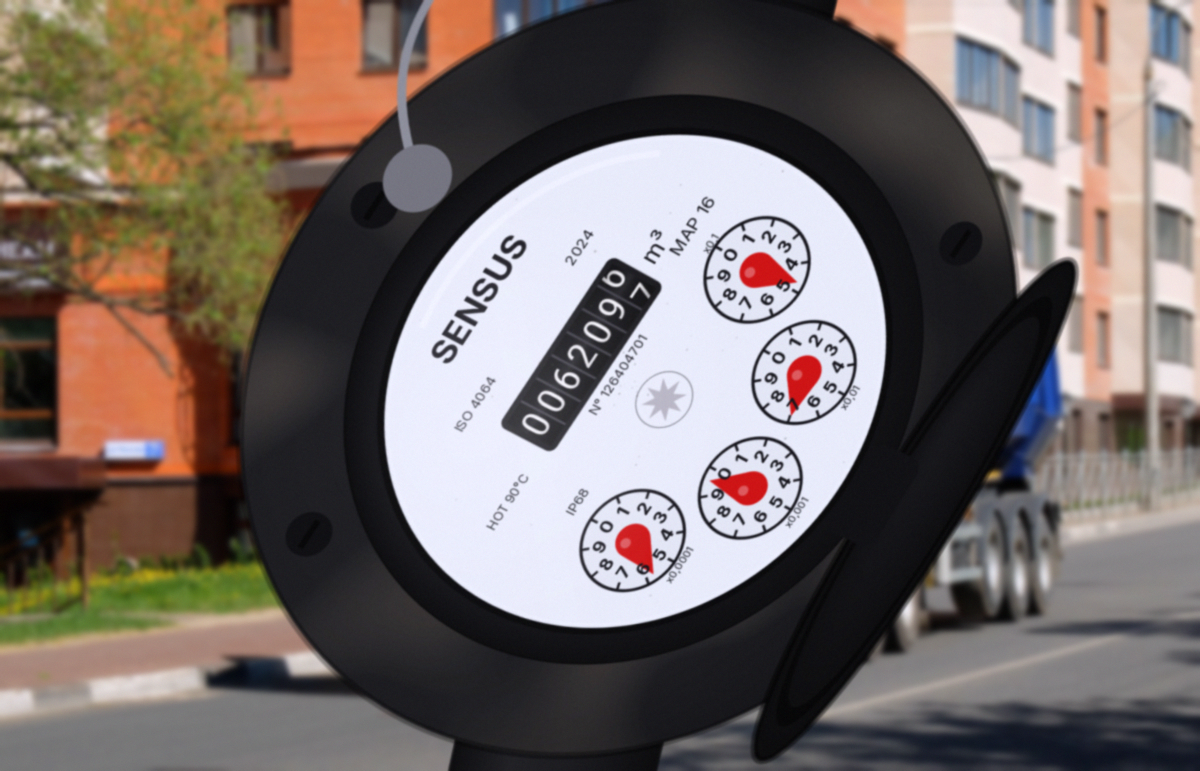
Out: 62096.4695
